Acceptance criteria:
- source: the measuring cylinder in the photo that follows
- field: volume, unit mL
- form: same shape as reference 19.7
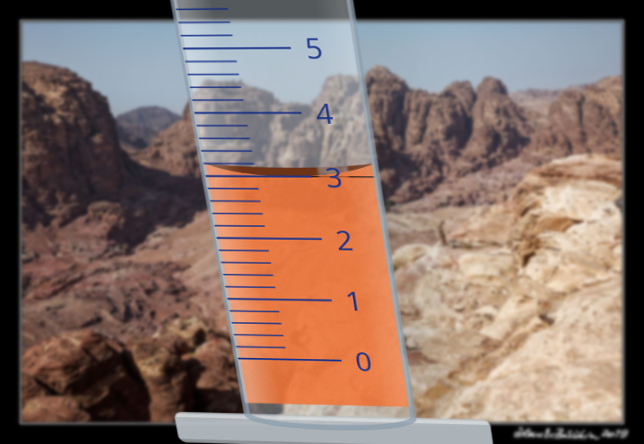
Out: 3
